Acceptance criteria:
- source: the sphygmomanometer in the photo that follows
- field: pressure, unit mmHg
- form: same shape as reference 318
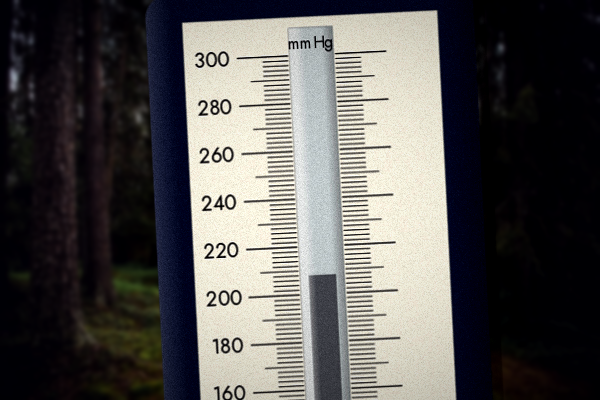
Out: 208
